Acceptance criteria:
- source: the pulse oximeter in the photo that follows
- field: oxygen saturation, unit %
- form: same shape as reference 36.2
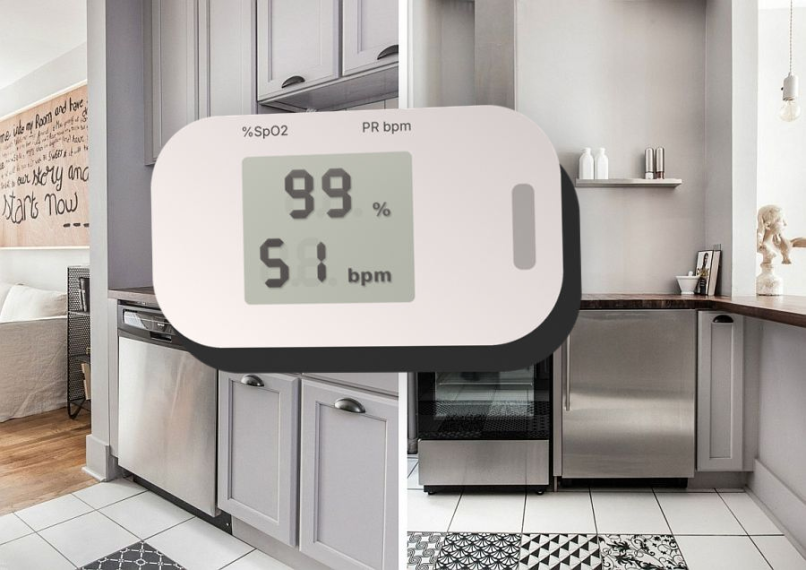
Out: 99
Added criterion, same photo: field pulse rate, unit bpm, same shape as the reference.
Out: 51
